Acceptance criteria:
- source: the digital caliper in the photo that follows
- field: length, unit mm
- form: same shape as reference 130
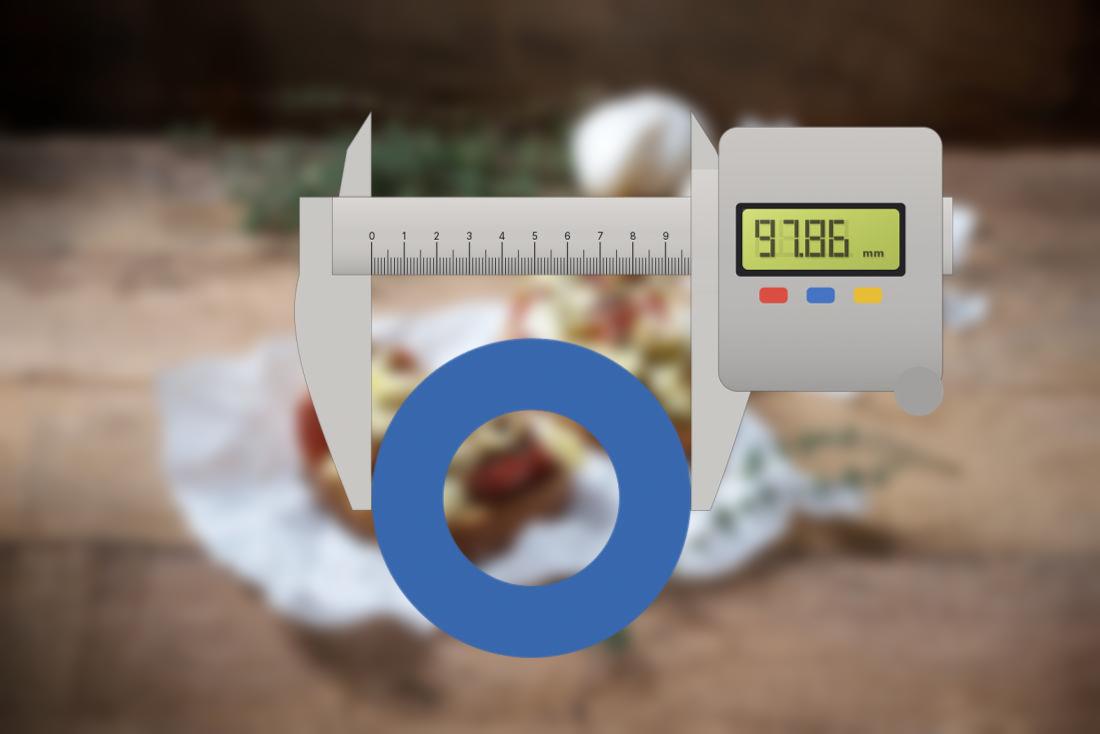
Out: 97.86
